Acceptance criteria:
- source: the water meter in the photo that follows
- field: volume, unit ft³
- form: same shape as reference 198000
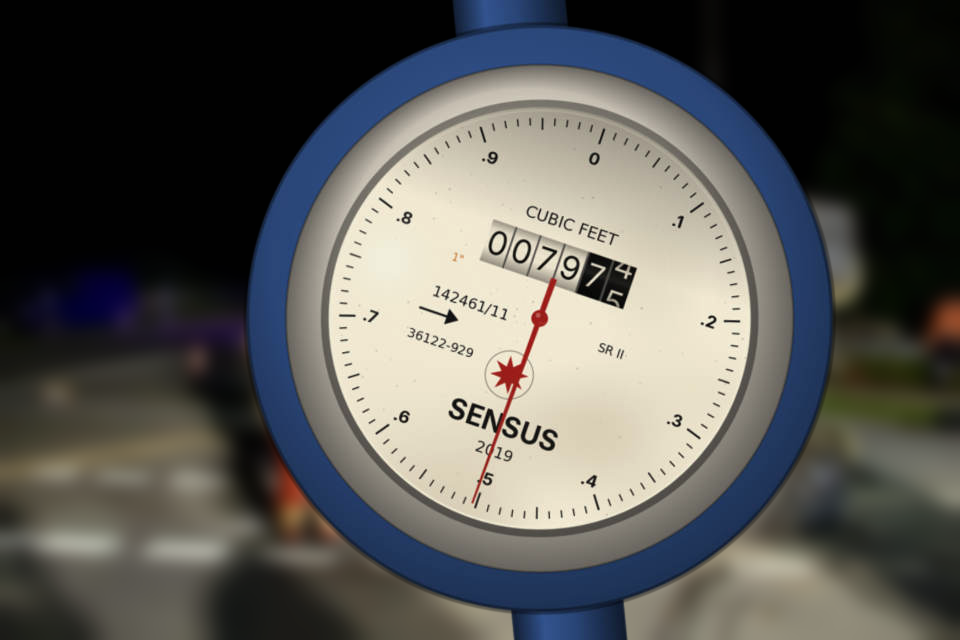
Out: 7974.50
